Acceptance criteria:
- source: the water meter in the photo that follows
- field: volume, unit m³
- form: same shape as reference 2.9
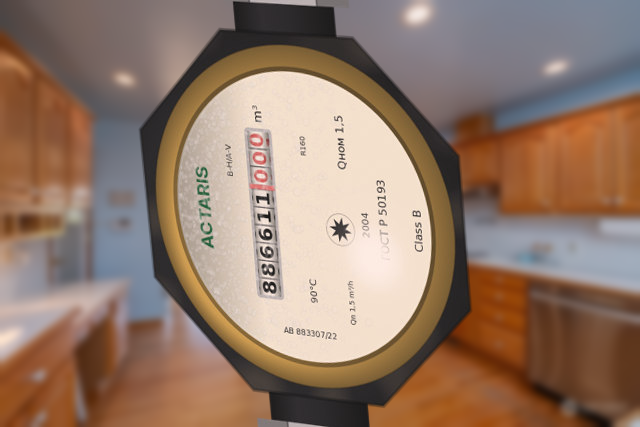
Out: 886611.000
